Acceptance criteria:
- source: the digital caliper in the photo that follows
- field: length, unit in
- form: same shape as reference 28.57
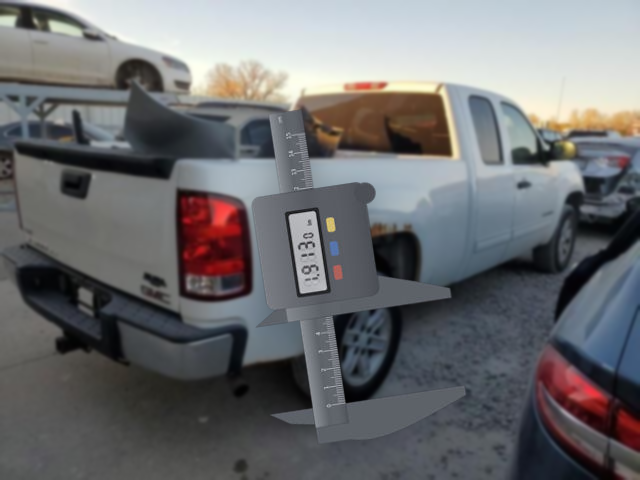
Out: 1.9130
